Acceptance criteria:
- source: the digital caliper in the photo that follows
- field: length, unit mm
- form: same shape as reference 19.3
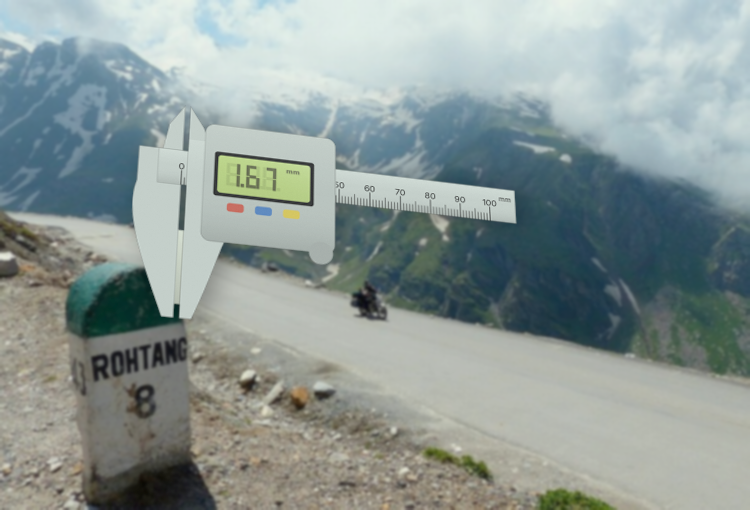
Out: 1.67
